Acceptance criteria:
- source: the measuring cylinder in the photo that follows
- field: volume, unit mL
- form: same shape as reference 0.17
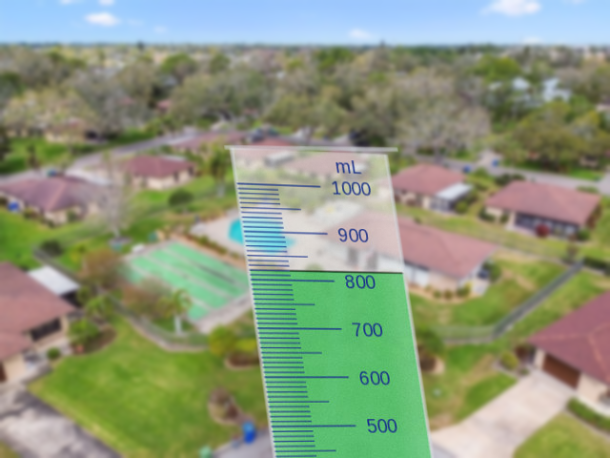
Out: 820
